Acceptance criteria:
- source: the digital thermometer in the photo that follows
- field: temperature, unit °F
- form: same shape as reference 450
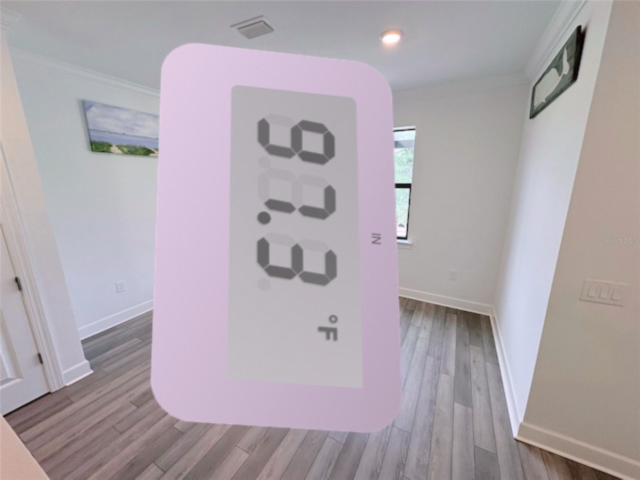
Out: 97.3
